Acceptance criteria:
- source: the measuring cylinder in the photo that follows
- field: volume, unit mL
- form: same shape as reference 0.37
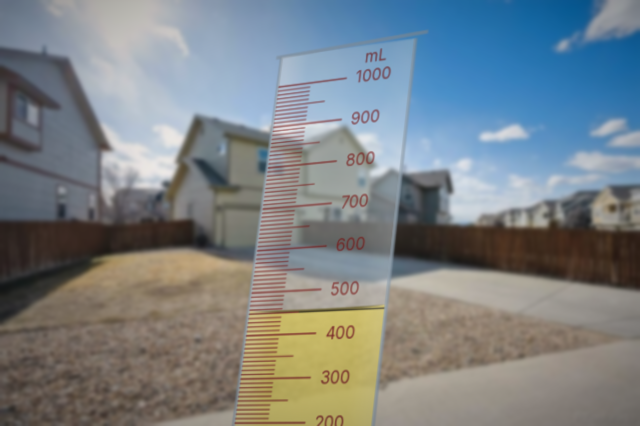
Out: 450
